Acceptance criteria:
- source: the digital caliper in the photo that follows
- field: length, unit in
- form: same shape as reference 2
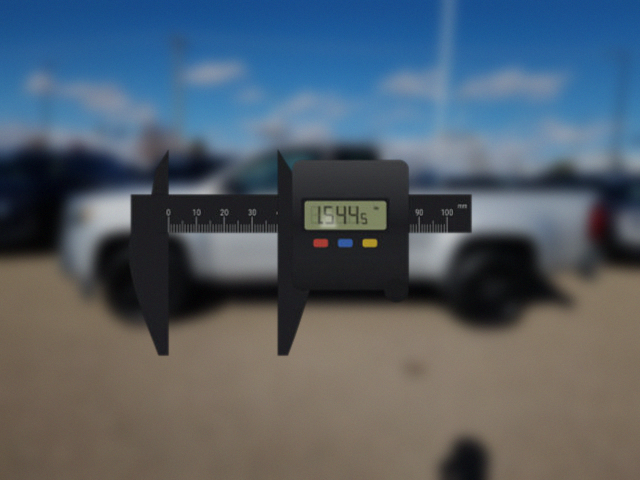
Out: 1.5445
